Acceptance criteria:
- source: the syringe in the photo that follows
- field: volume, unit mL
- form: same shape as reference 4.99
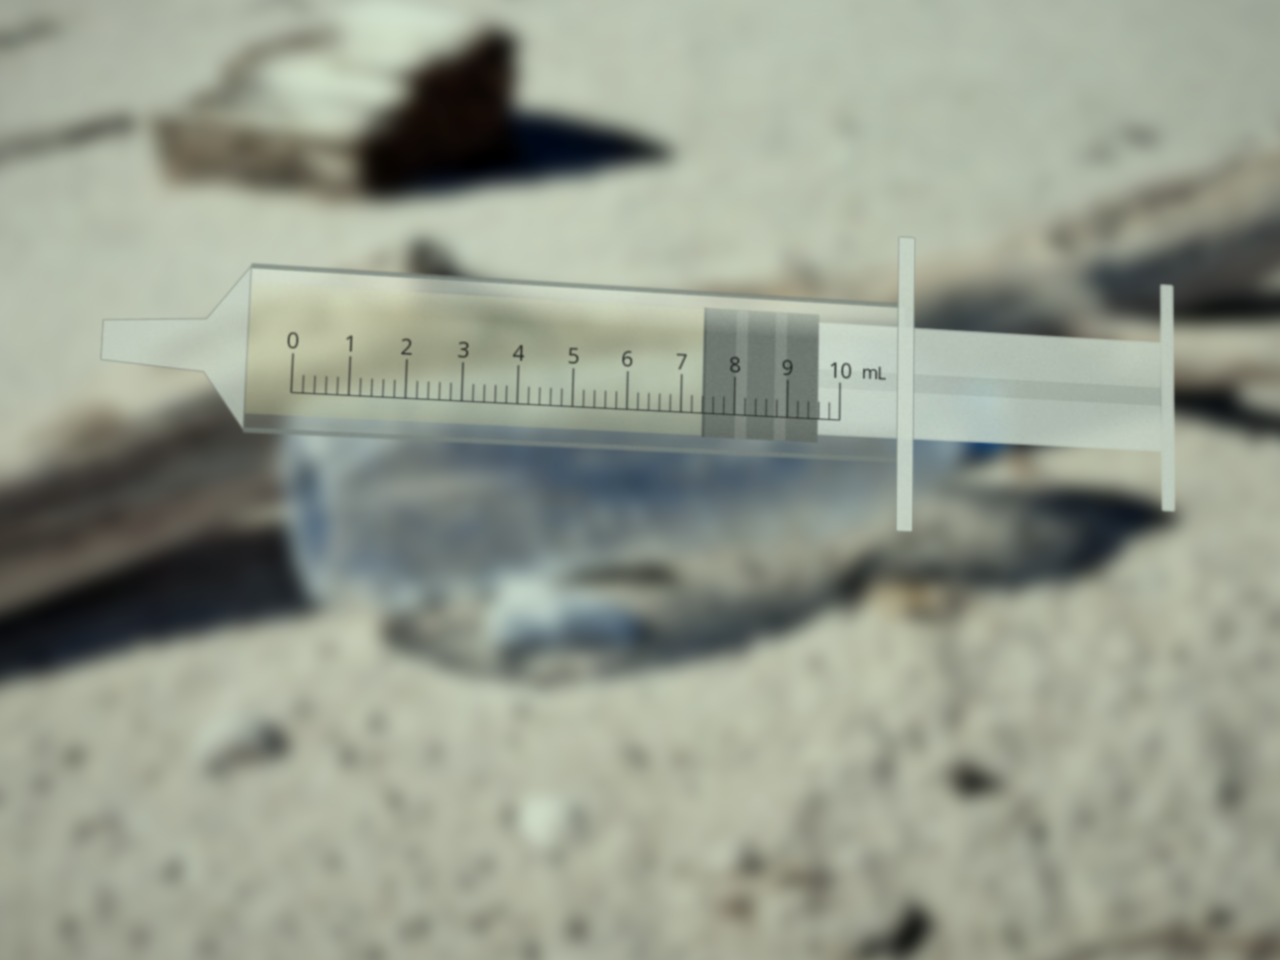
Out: 7.4
